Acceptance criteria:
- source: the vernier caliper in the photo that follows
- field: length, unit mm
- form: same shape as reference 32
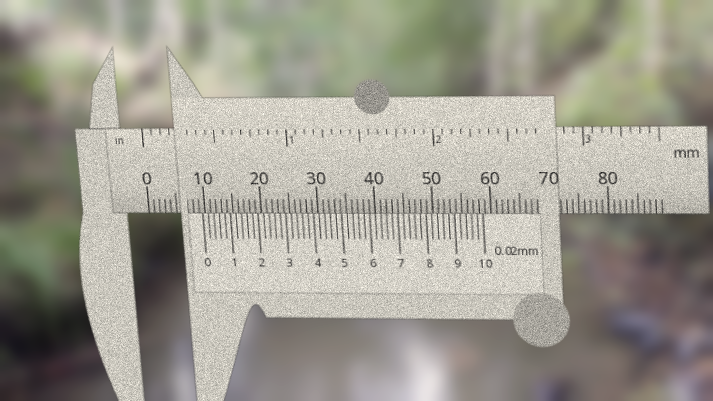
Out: 9.6
